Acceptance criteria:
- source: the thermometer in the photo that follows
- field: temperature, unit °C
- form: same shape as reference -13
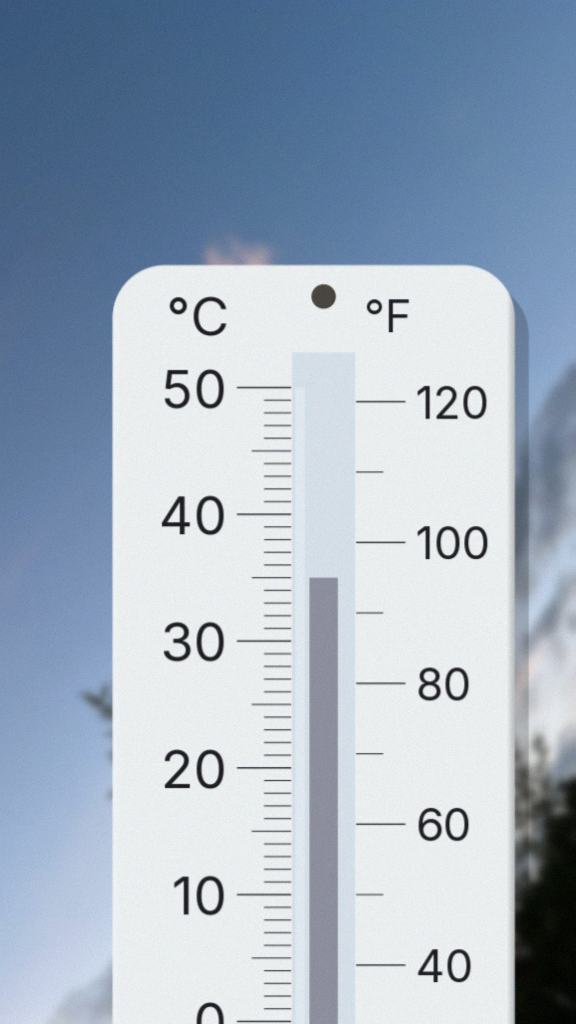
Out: 35
